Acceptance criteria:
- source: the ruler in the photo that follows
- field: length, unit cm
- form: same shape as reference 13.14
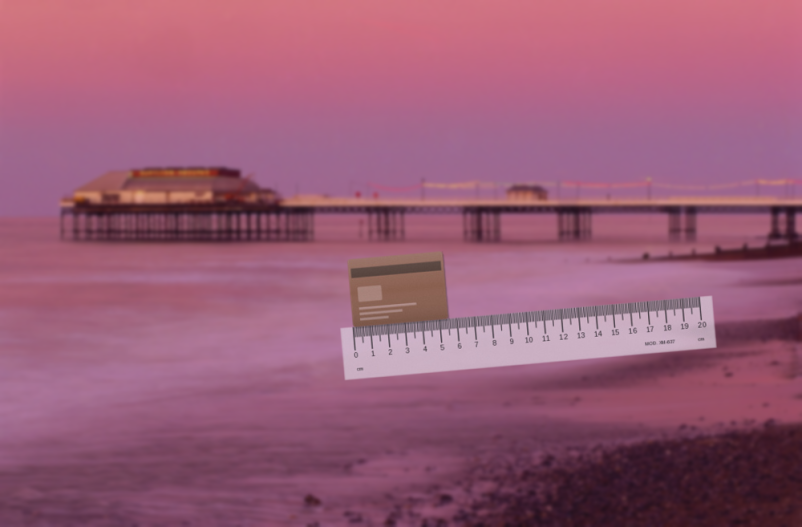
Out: 5.5
